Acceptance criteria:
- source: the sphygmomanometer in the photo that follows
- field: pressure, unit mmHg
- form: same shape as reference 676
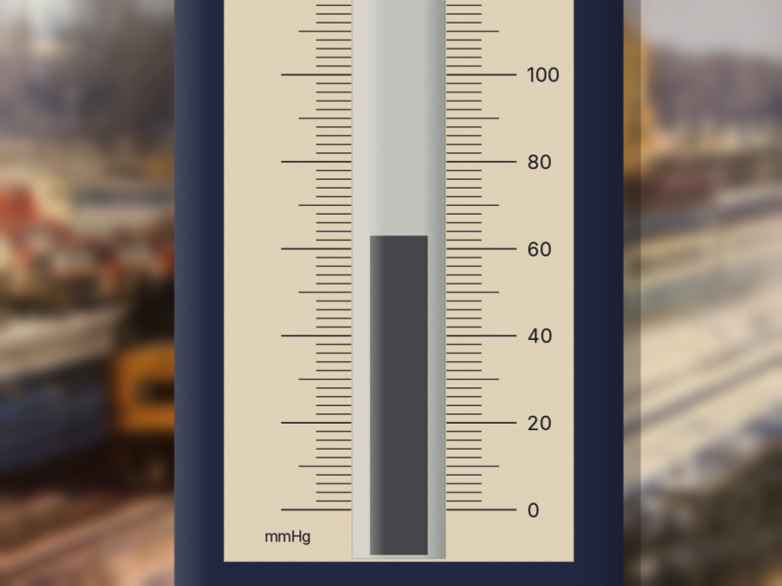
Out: 63
